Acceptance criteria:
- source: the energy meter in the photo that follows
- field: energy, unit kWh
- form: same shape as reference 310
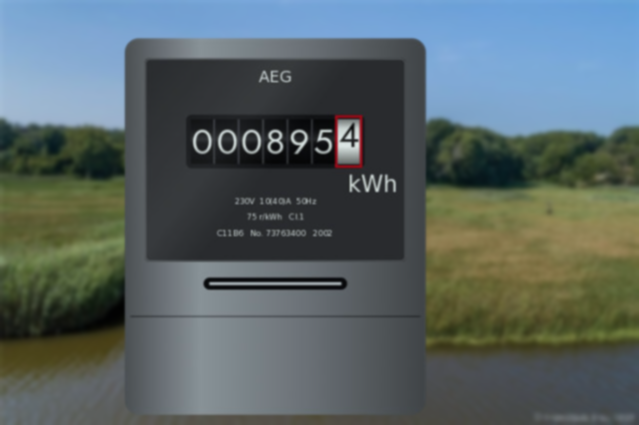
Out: 895.4
